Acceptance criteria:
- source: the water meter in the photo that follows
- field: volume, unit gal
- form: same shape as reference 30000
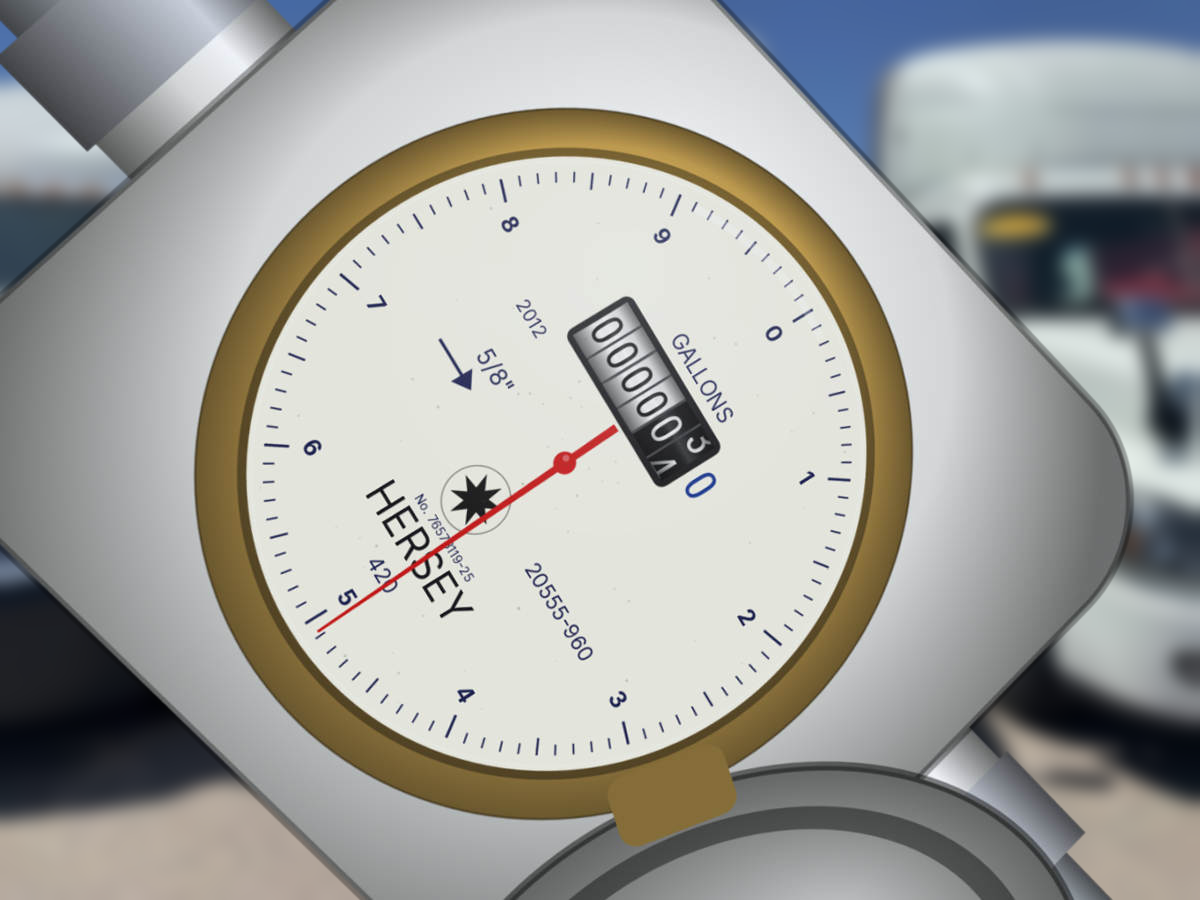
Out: 34.9
